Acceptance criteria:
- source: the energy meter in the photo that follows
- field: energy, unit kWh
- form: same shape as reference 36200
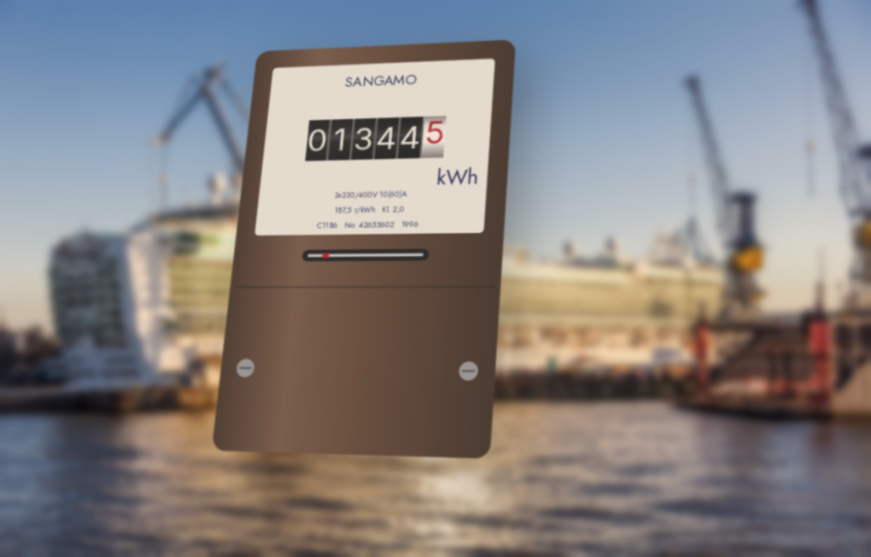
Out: 1344.5
